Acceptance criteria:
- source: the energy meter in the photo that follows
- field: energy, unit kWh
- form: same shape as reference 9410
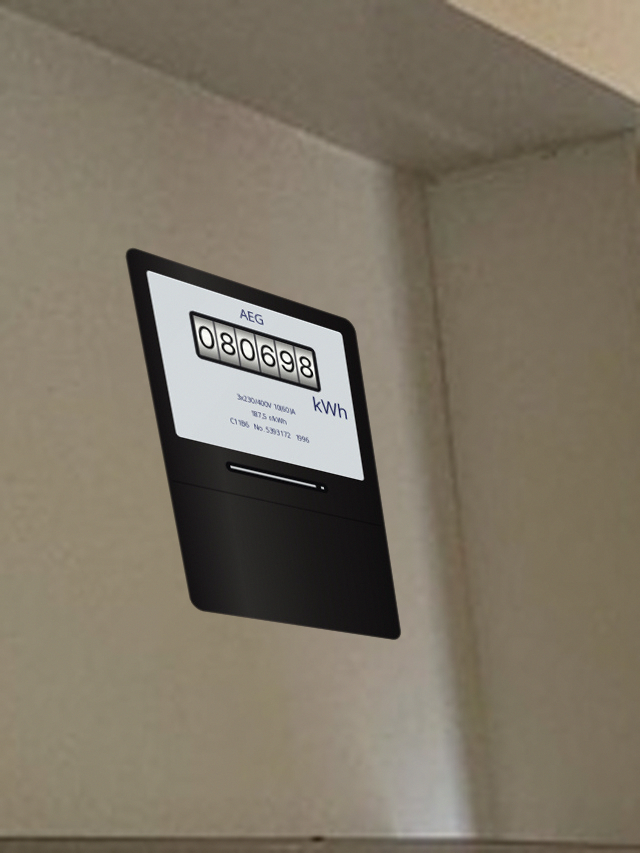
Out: 80698
